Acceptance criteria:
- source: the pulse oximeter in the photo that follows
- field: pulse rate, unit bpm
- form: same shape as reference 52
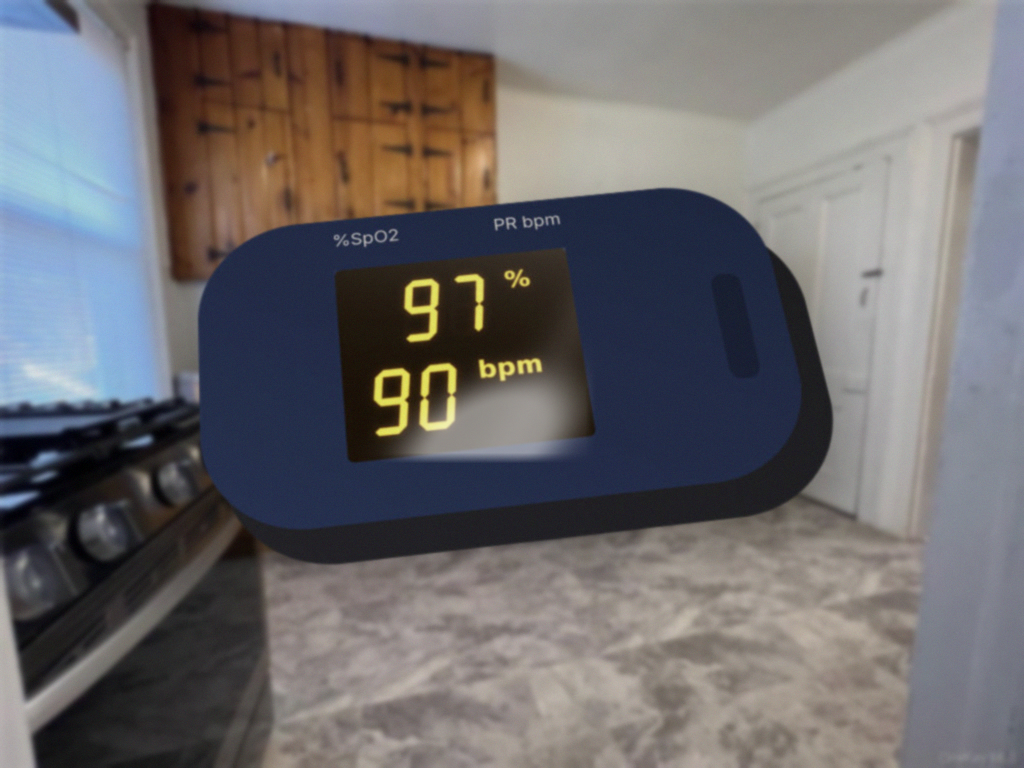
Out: 90
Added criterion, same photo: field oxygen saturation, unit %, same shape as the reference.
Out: 97
